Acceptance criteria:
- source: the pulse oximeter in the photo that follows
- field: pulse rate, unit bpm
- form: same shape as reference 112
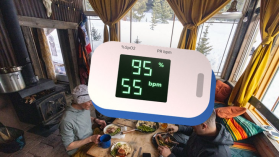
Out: 55
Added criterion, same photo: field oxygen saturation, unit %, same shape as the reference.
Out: 95
